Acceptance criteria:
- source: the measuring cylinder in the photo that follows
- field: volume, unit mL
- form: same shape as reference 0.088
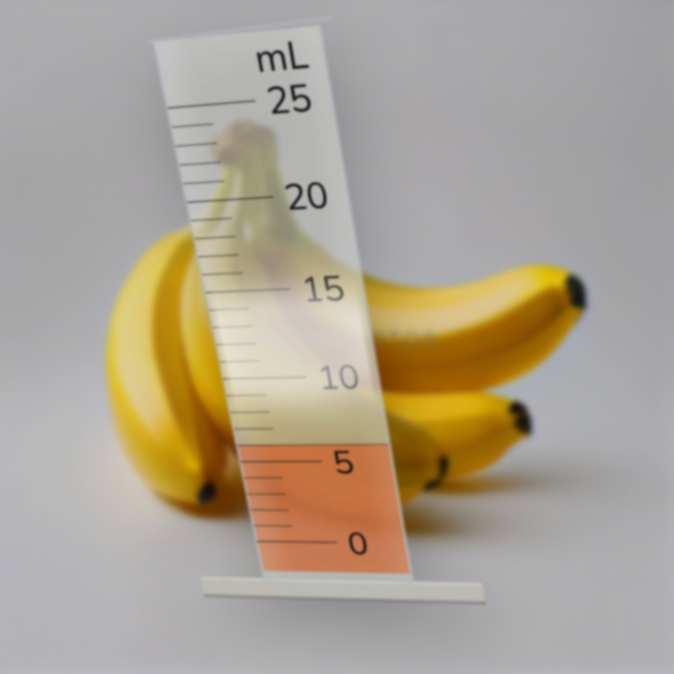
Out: 6
